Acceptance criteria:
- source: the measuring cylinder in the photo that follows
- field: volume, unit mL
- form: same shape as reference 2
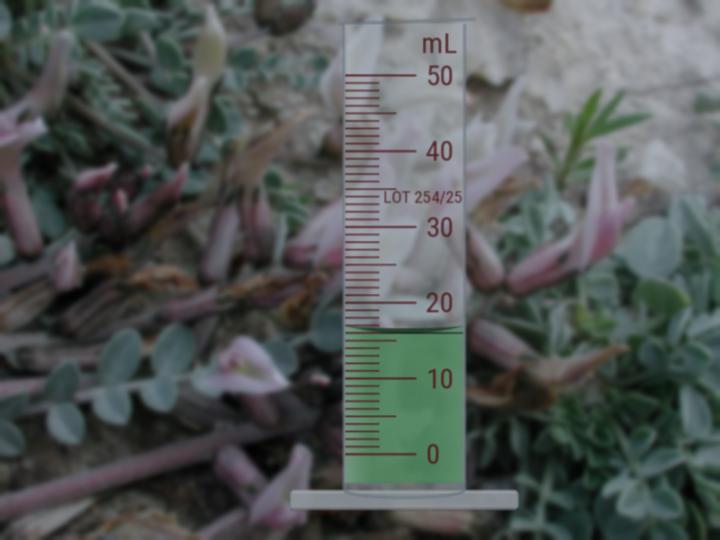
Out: 16
